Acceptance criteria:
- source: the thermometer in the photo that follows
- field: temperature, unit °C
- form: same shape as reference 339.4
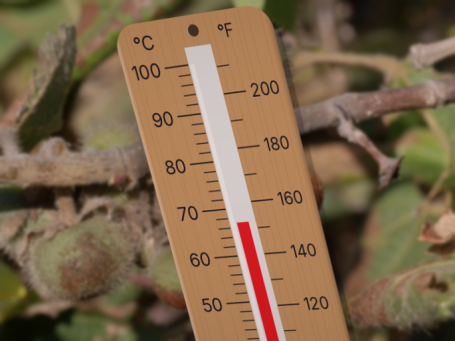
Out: 67
